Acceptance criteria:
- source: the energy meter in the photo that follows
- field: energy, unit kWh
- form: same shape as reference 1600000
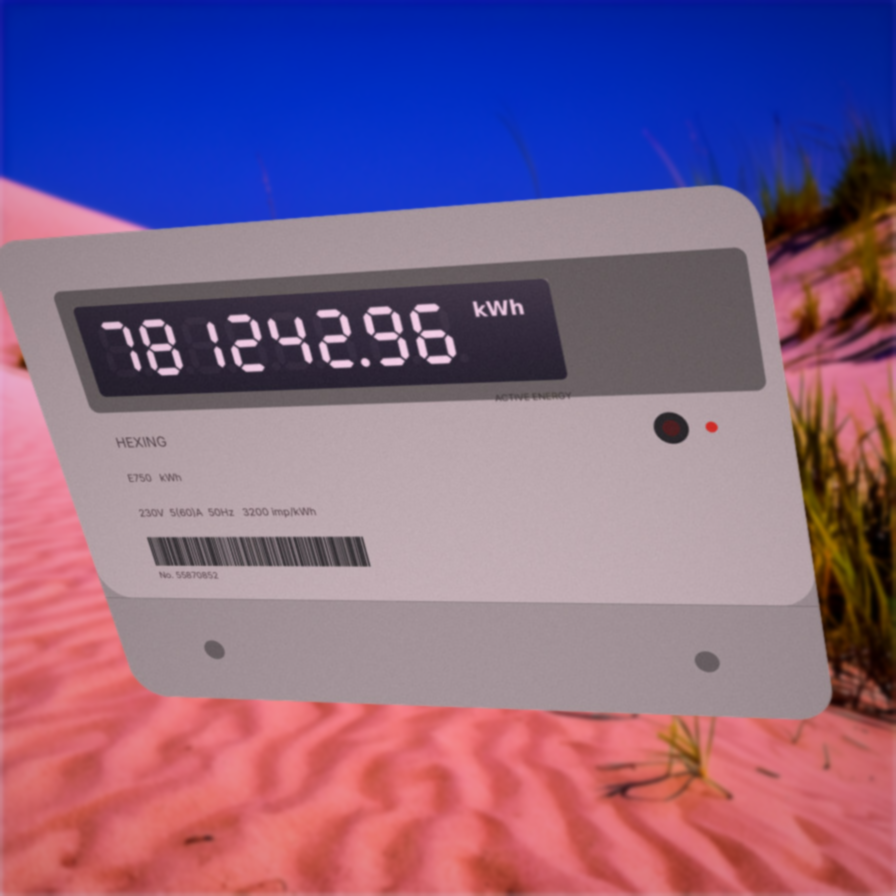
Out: 781242.96
